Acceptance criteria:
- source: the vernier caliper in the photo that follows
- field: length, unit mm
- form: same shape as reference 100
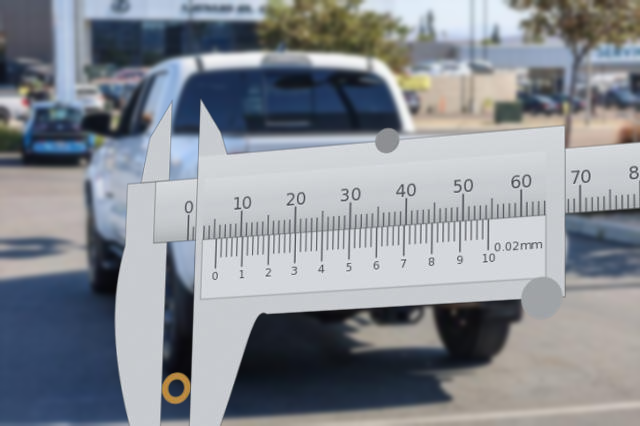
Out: 5.4
